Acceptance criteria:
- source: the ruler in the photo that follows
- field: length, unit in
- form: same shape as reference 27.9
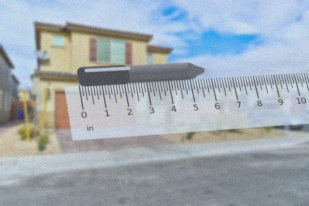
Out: 6
